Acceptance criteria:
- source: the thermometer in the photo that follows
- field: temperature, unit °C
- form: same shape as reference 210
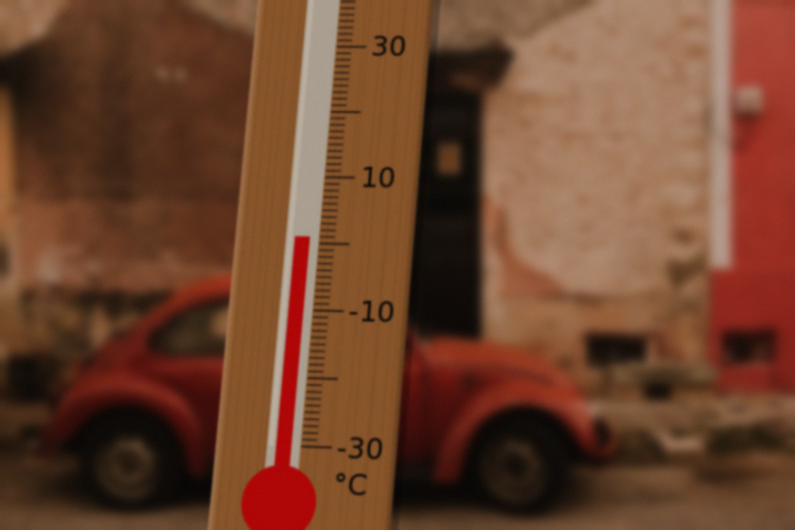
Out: 1
